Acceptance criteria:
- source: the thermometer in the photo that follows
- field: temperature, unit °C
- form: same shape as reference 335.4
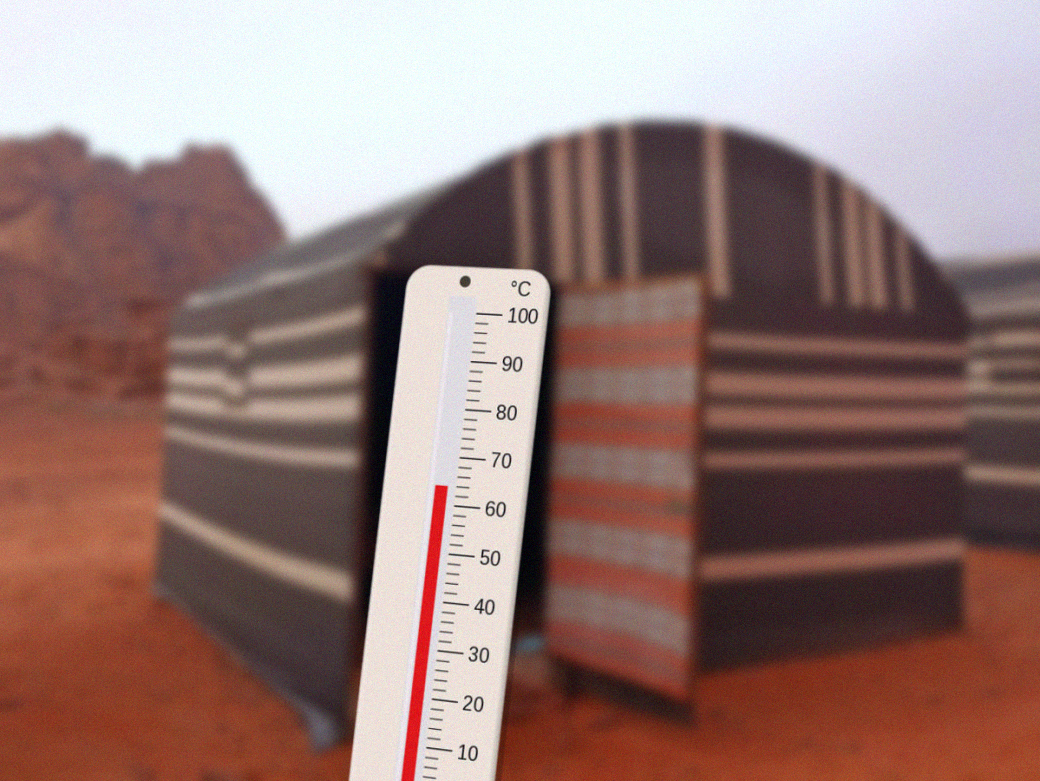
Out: 64
